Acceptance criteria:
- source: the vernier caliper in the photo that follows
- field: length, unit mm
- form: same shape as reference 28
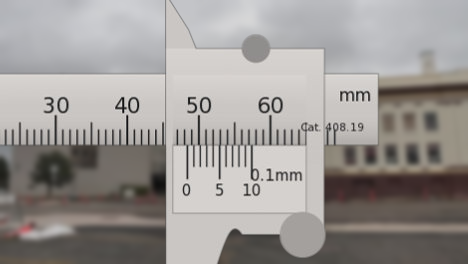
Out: 48.4
